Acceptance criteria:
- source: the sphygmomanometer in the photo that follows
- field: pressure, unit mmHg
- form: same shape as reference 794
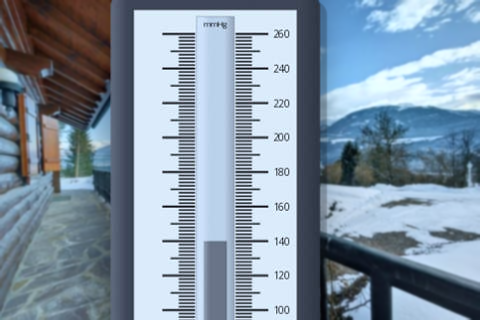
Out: 140
